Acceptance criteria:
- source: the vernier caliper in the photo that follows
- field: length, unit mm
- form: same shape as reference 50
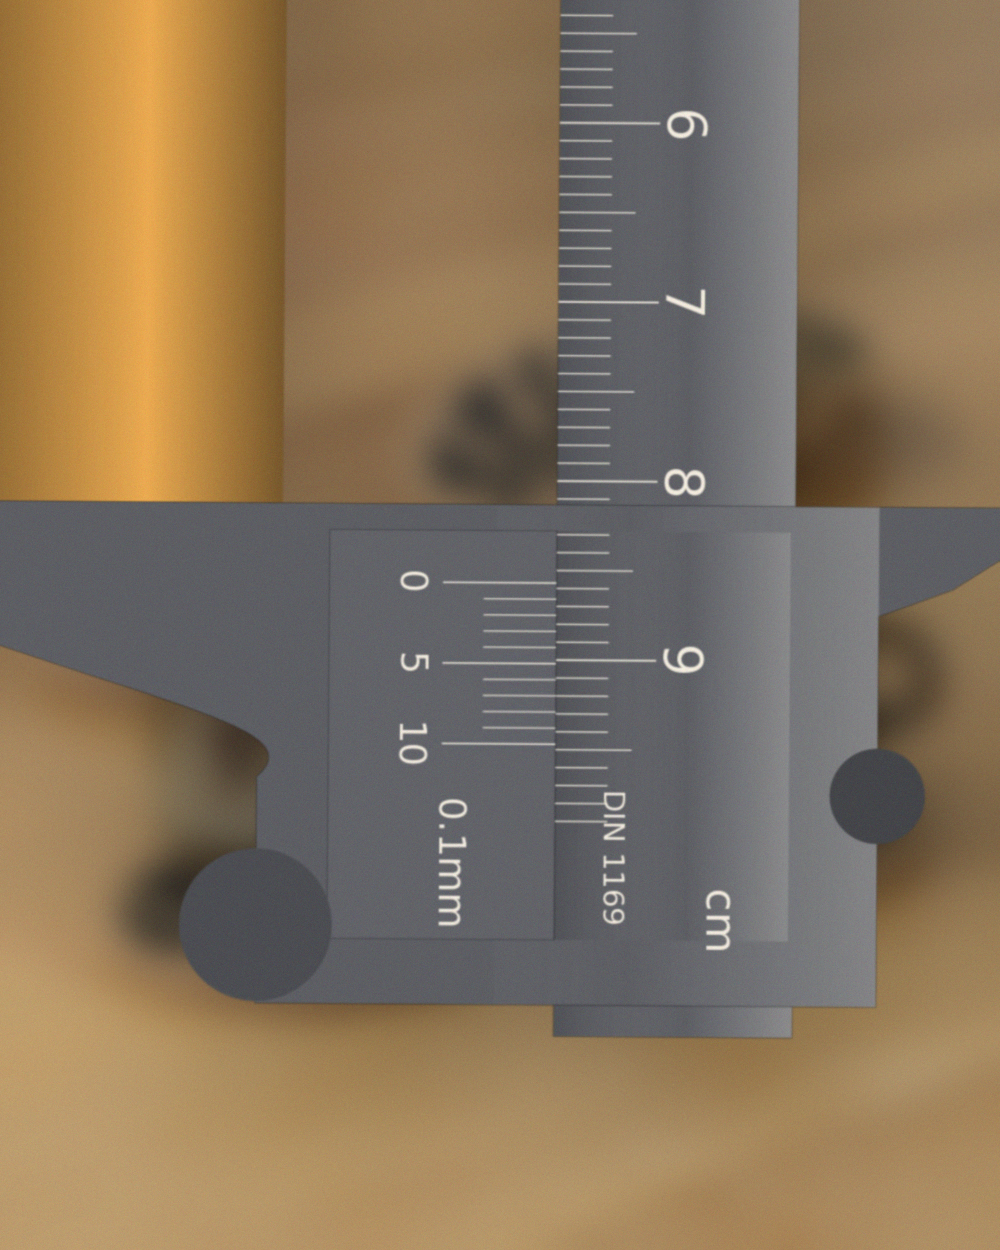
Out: 85.7
